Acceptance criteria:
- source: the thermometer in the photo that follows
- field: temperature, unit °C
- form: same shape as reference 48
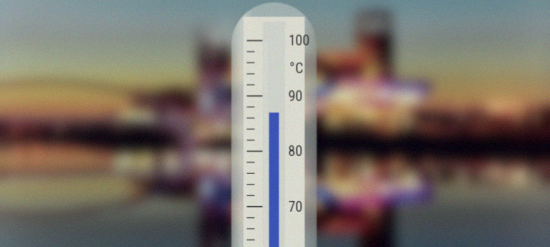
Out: 87
